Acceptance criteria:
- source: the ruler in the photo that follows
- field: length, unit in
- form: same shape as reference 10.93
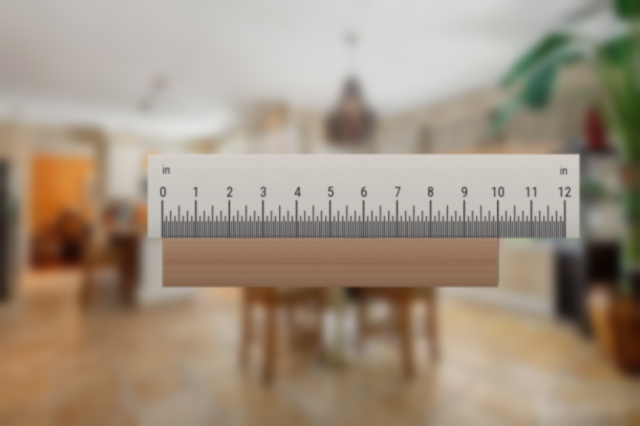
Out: 10
